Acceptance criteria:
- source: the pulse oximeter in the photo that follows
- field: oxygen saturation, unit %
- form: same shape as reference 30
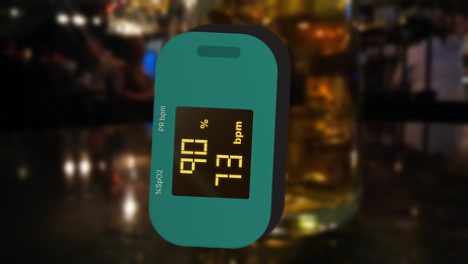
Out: 90
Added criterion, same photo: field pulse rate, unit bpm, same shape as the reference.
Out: 73
